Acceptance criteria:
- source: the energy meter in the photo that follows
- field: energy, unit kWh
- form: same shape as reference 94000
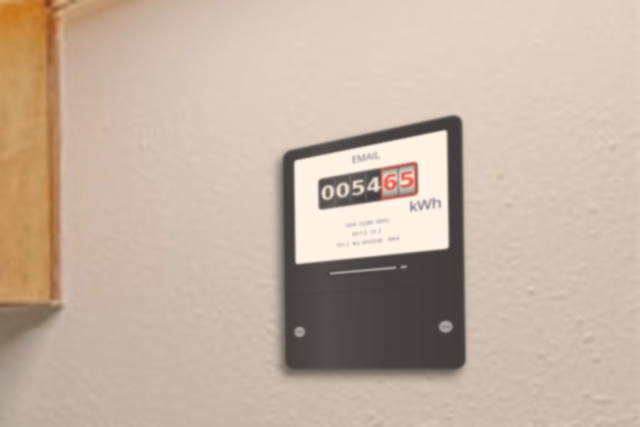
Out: 54.65
